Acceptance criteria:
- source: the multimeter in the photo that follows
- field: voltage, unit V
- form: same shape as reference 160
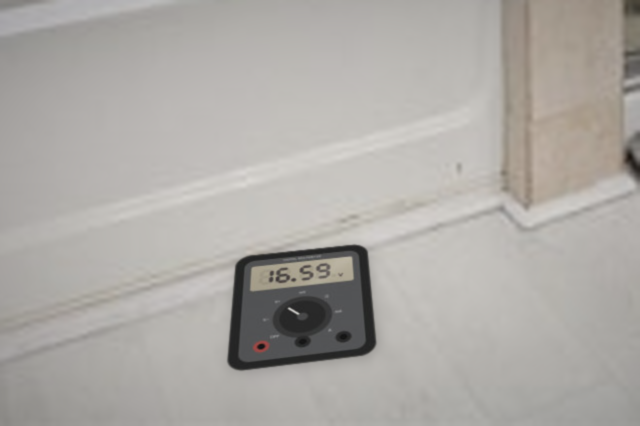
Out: 16.59
